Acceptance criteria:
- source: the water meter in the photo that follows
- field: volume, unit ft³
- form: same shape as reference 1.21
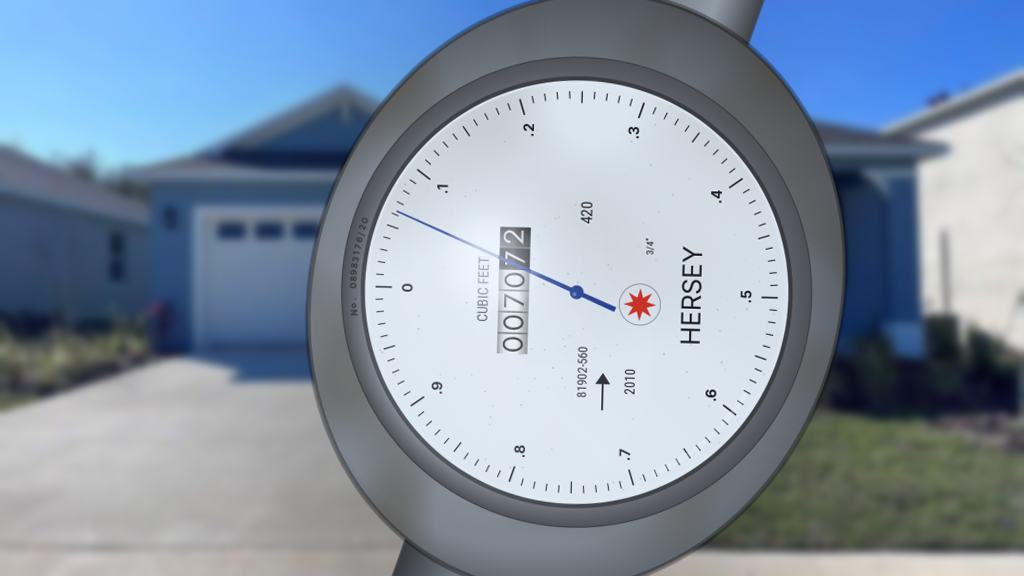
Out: 7072.06
